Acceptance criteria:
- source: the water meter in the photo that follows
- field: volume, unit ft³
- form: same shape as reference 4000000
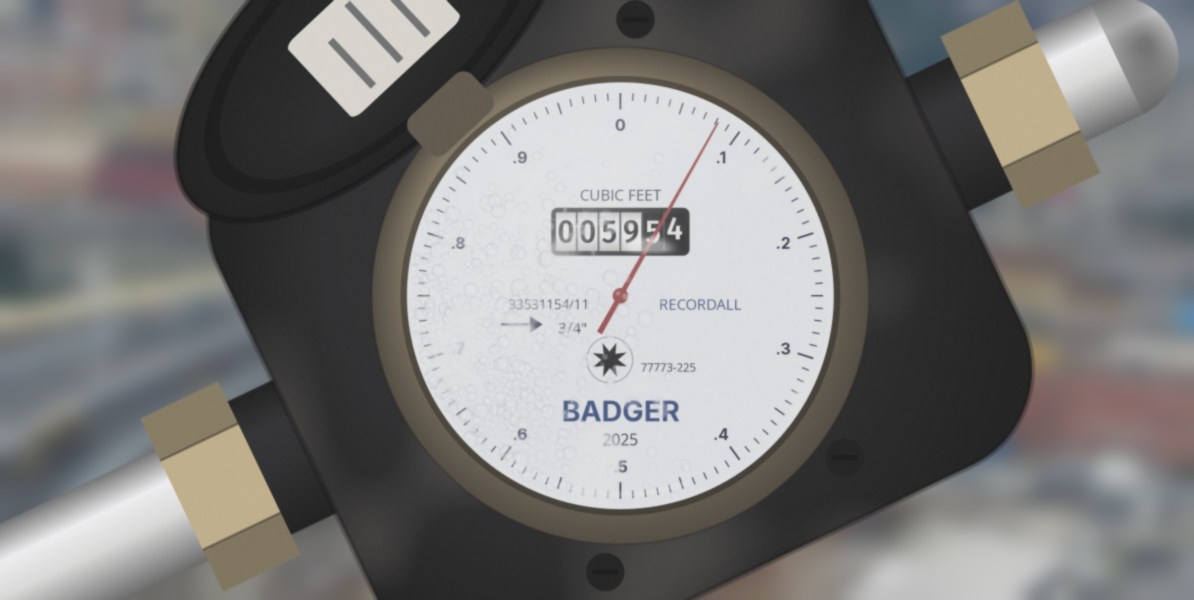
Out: 5954.08
